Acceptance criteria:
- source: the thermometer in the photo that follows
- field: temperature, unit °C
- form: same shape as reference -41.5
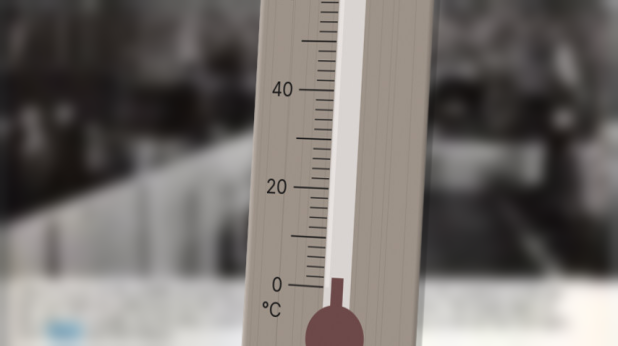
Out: 2
